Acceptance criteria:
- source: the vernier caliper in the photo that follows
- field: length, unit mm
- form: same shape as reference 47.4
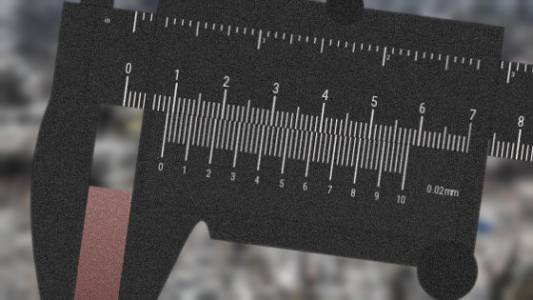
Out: 9.0
